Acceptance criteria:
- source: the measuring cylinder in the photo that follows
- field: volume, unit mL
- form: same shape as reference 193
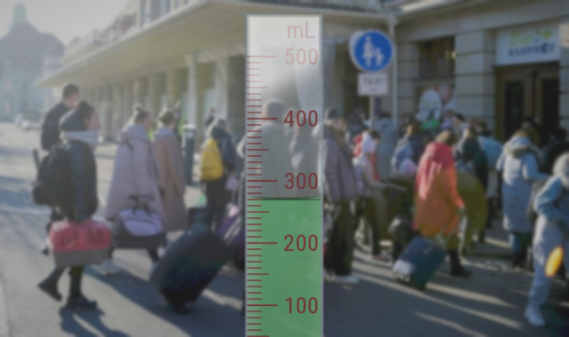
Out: 270
